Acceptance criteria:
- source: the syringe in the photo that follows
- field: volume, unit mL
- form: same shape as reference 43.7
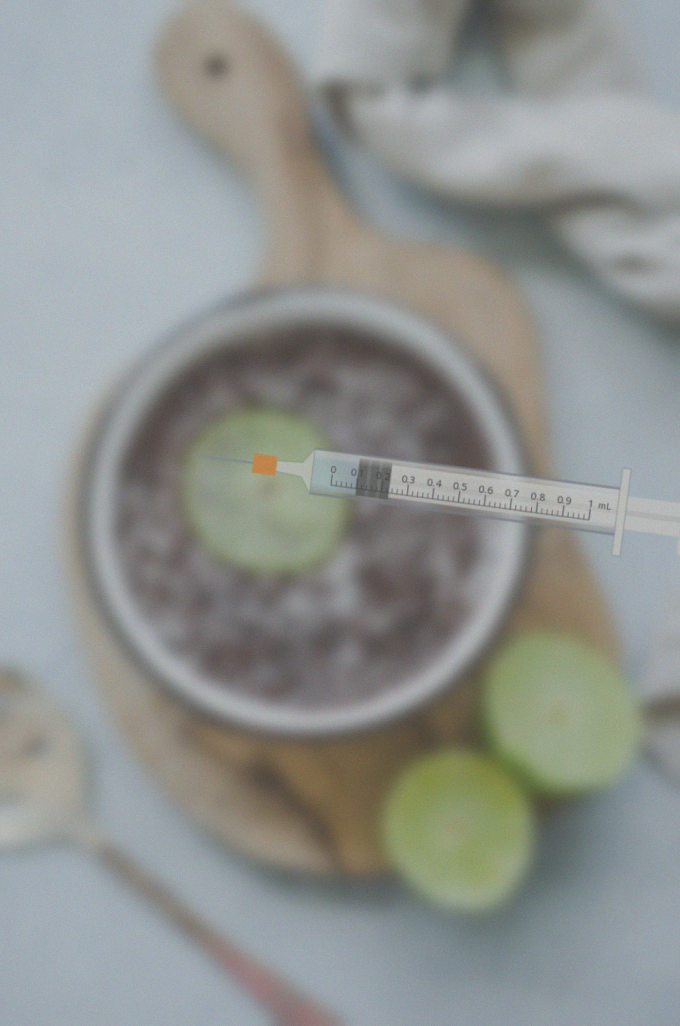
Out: 0.1
